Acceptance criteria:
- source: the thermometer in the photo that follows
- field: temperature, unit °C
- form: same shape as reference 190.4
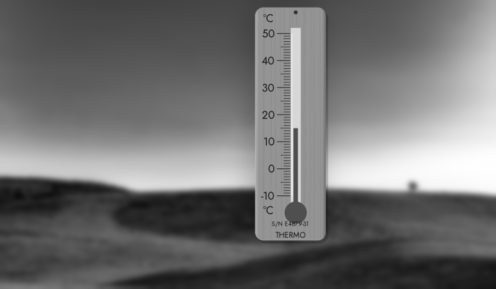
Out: 15
